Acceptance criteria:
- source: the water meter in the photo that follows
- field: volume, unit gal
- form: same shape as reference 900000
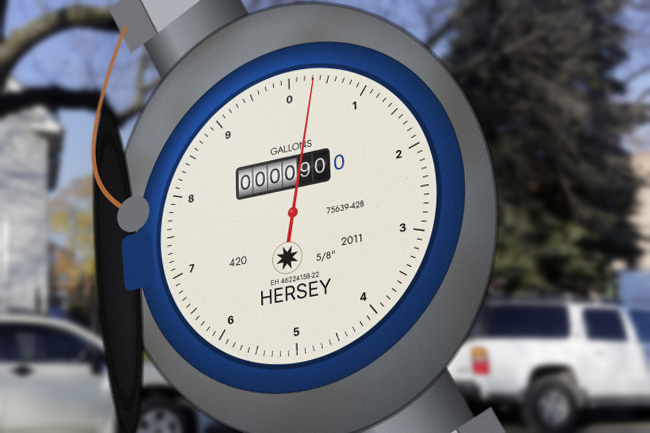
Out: 900.3
